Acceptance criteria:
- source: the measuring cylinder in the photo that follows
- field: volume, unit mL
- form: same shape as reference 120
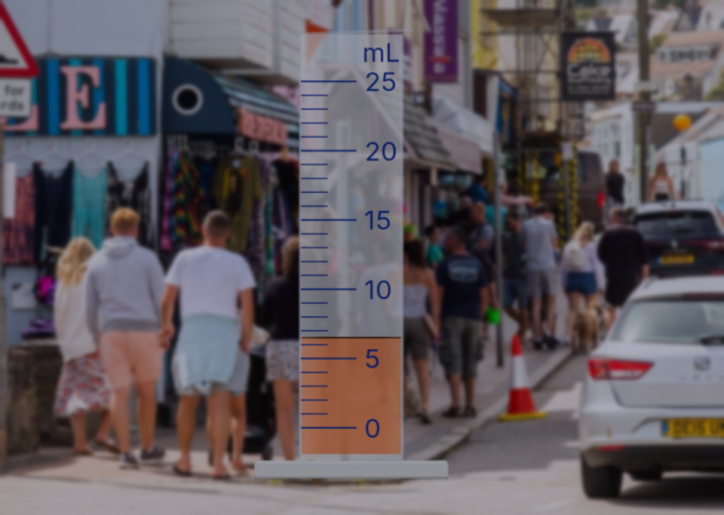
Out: 6.5
